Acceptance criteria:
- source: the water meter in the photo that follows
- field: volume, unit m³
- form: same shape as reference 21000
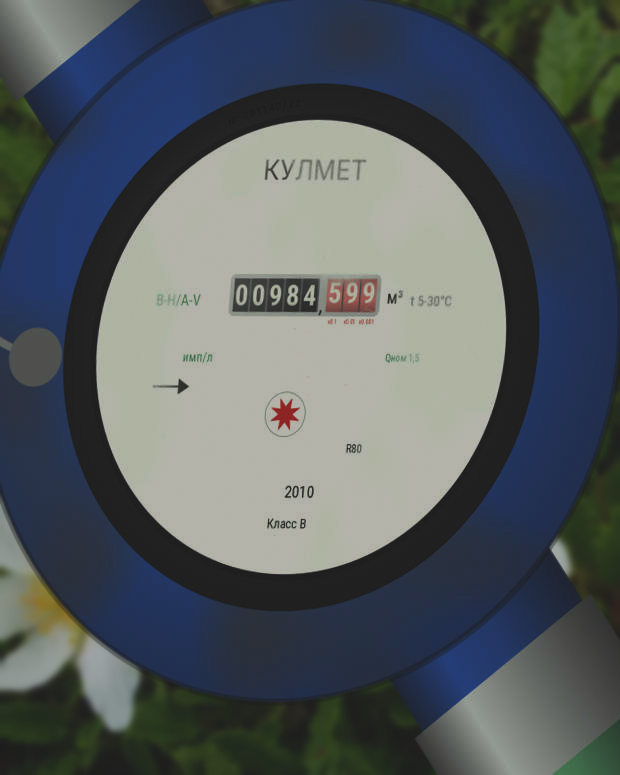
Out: 984.599
